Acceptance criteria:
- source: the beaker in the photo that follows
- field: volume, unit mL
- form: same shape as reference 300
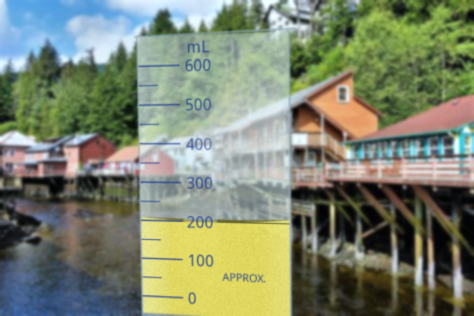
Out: 200
